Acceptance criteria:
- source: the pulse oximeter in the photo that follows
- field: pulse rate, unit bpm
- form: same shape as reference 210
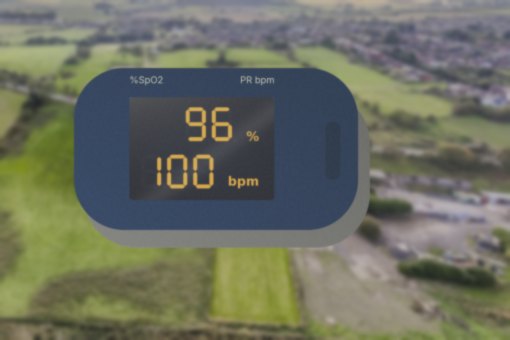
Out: 100
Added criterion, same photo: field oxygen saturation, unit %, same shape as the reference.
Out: 96
